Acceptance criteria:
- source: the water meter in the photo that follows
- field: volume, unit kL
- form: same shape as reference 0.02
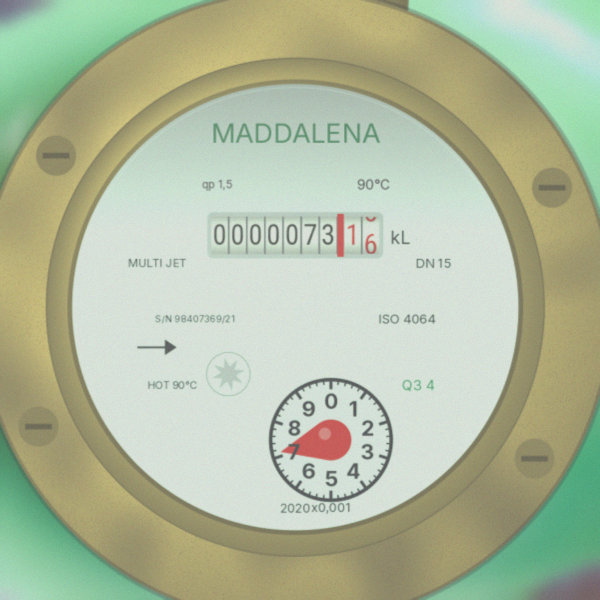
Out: 73.157
